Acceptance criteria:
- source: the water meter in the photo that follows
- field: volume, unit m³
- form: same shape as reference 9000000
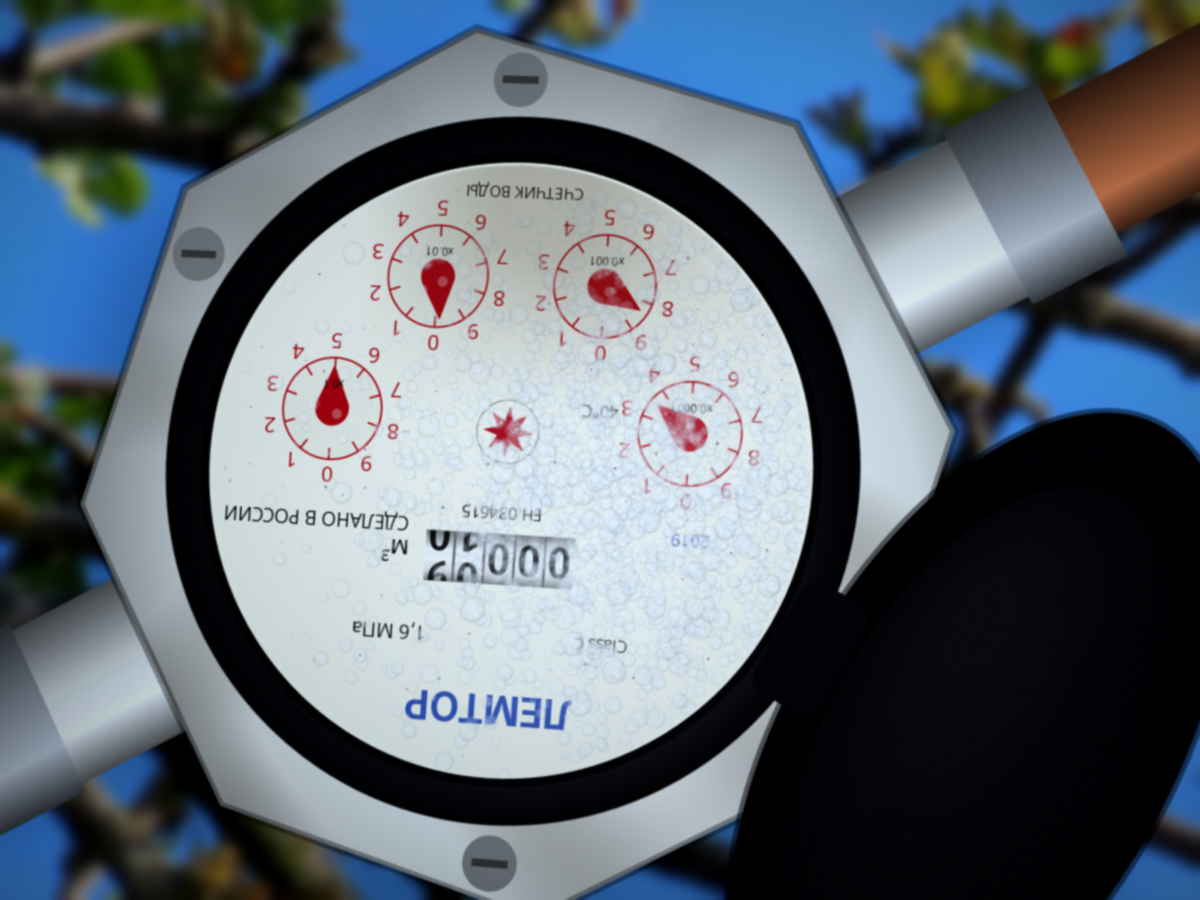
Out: 9.4983
